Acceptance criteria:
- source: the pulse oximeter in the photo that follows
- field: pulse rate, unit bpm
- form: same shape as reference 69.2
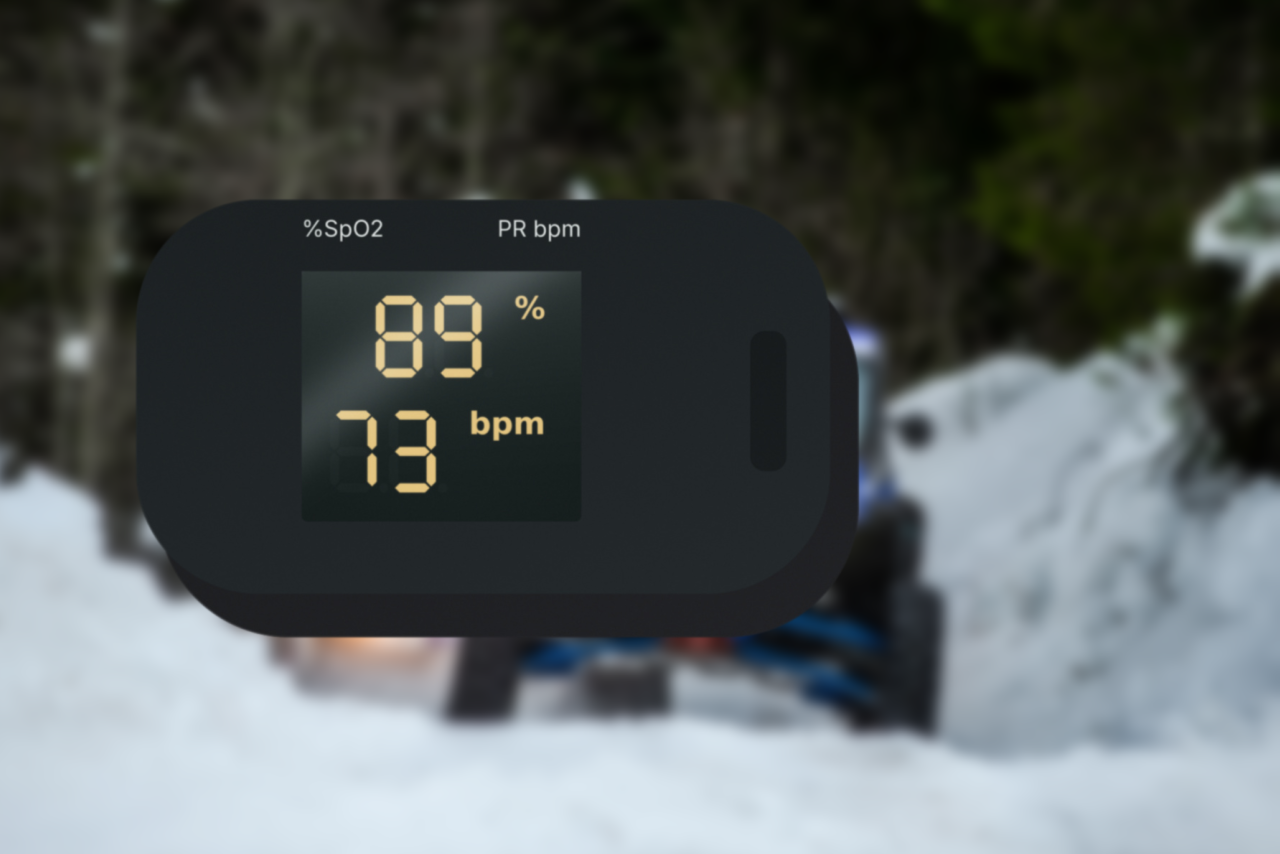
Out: 73
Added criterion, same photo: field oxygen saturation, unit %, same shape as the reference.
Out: 89
